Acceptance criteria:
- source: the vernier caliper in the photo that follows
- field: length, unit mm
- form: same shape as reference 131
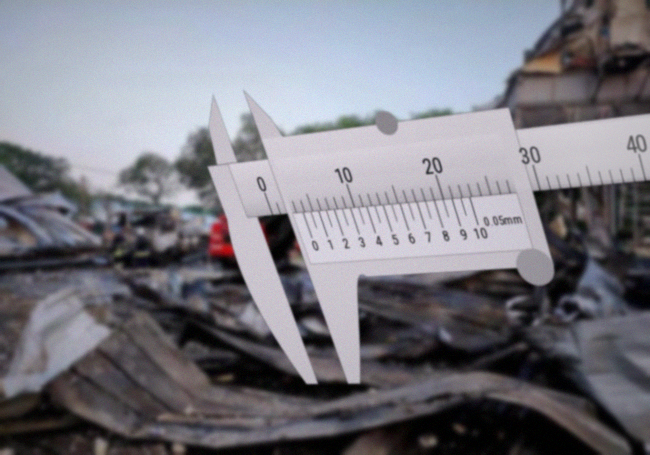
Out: 3.8
